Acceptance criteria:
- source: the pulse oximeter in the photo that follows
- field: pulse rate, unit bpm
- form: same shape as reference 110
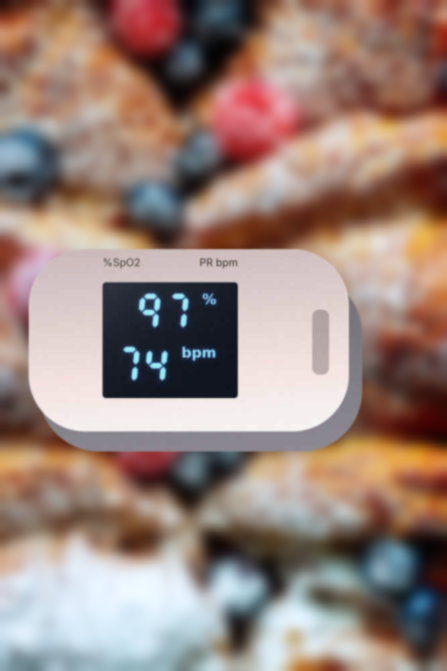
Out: 74
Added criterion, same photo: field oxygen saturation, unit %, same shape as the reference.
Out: 97
